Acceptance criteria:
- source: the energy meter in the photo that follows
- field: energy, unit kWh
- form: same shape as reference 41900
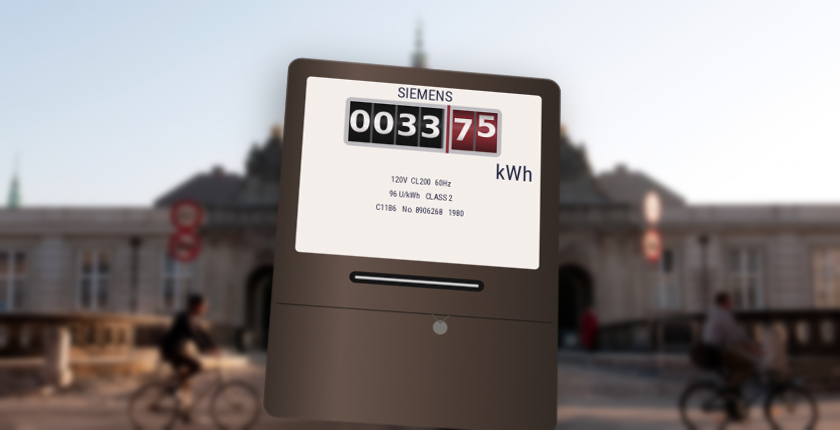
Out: 33.75
